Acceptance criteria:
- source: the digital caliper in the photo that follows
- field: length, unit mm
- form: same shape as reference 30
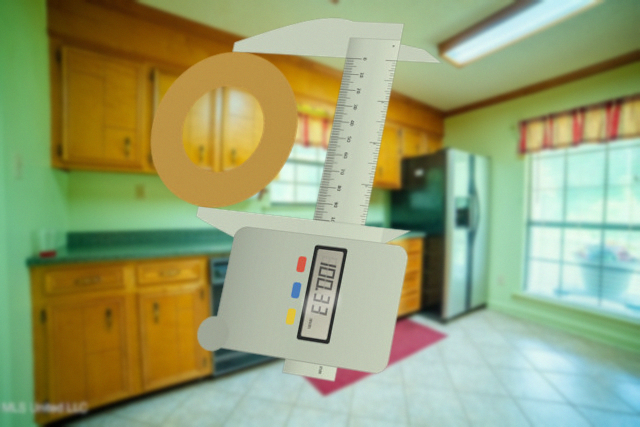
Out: 100.33
